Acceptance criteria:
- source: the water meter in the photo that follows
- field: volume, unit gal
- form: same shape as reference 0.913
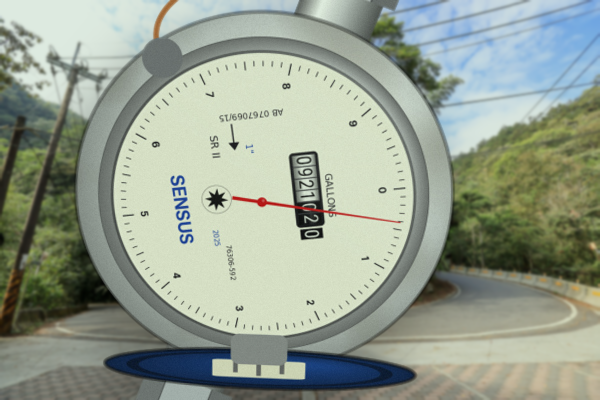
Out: 921020.4
